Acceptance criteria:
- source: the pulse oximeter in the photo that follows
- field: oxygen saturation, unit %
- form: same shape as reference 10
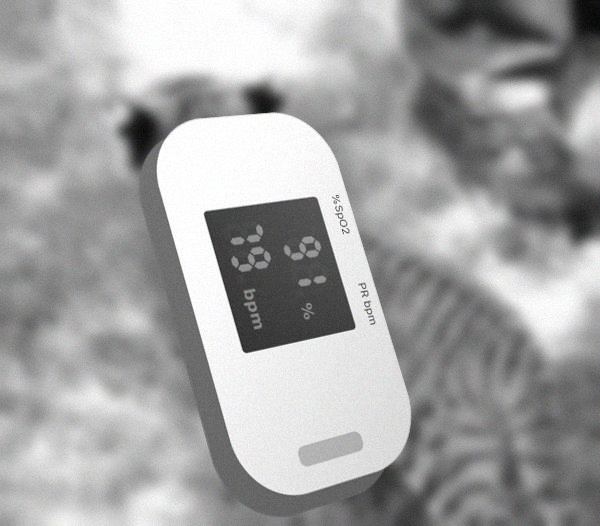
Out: 91
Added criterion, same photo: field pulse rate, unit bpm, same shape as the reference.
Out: 79
